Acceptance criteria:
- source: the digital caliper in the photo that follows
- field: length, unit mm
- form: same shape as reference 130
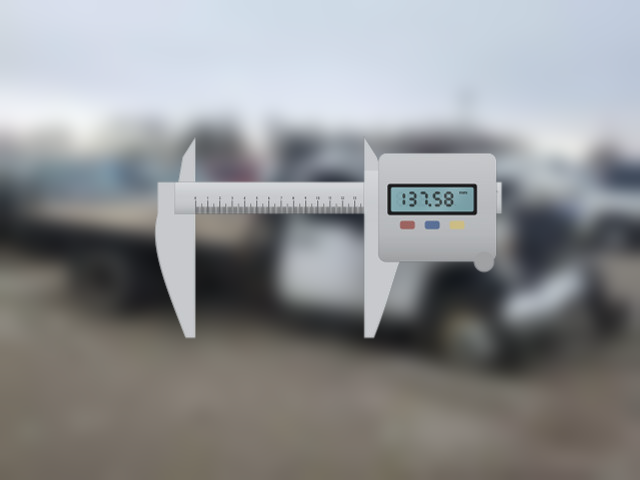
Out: 137.58
